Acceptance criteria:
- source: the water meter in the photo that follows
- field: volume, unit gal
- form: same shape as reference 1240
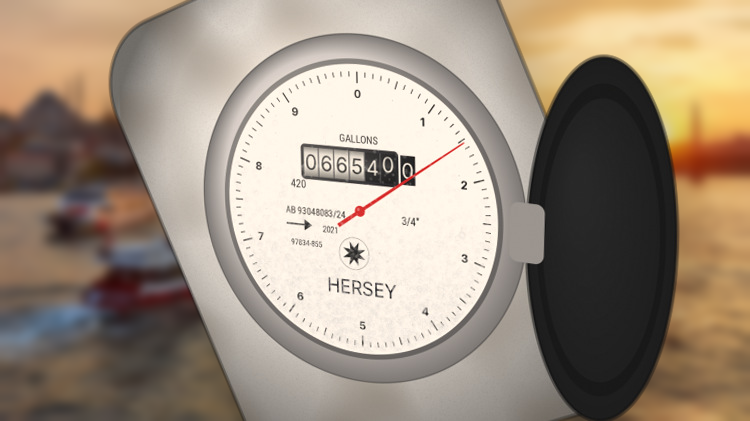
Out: 665401.5
